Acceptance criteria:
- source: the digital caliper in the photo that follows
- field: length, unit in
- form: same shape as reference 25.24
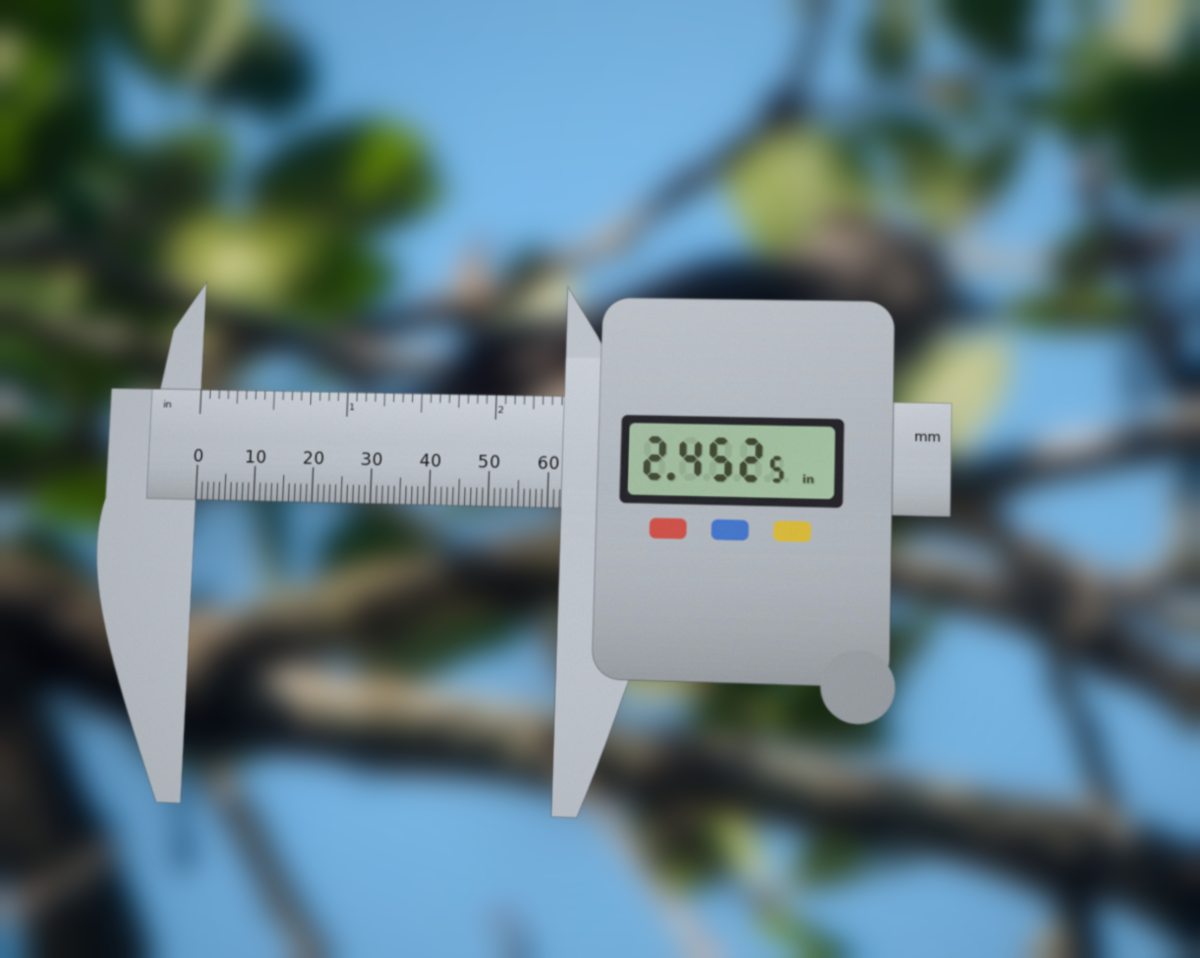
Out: 2.4525
